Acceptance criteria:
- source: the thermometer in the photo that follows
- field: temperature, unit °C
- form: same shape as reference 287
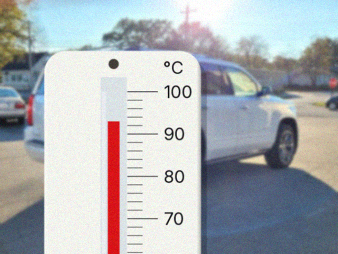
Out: 93
